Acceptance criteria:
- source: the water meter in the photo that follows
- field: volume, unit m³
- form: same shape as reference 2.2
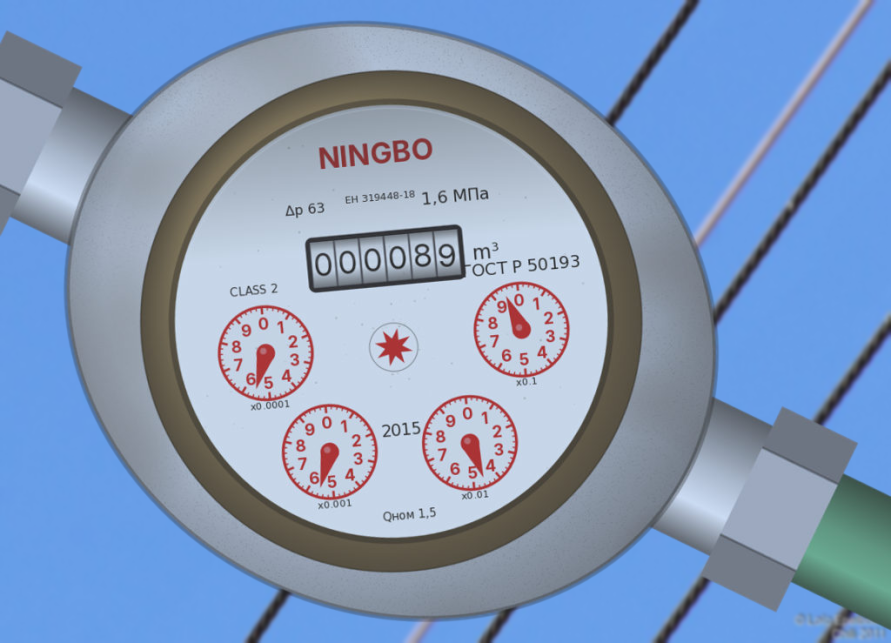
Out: 88.9455
